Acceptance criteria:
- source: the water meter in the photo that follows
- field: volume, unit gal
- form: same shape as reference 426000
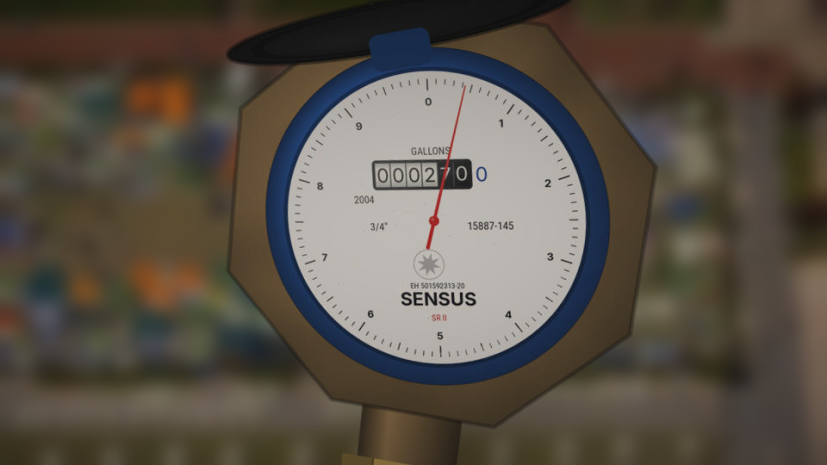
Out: 2700.4
